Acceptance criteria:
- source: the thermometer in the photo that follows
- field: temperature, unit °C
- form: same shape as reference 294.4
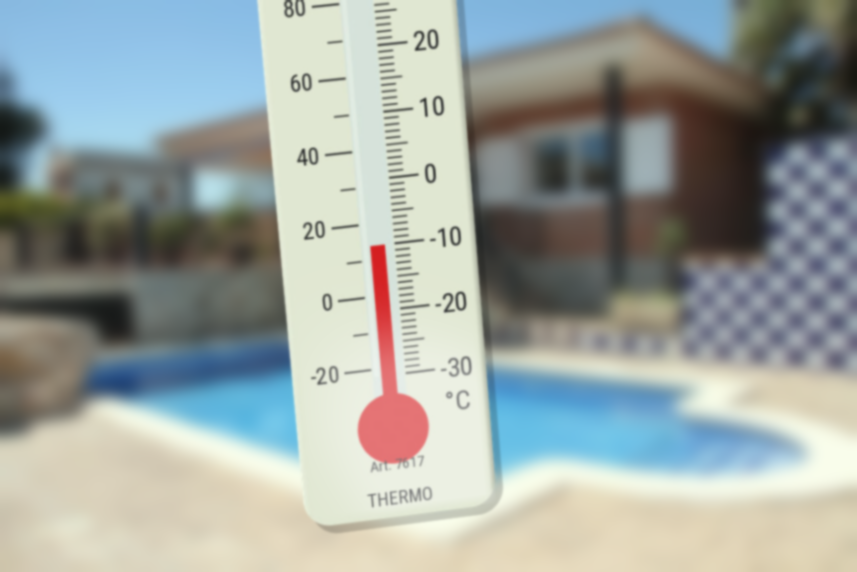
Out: -10
